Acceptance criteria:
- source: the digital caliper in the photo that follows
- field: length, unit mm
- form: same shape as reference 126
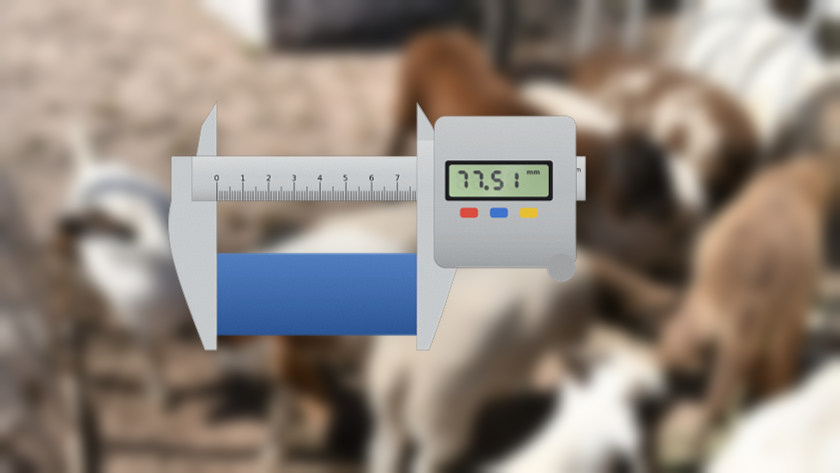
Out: 77.51
